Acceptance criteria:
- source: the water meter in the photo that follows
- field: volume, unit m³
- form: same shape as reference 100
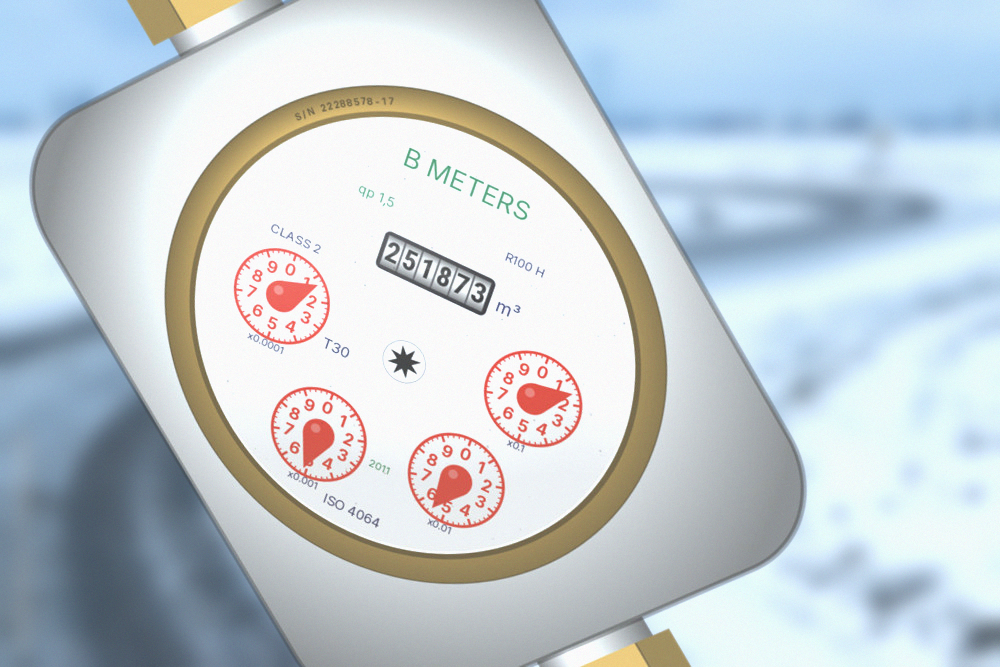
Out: 251873.1551
